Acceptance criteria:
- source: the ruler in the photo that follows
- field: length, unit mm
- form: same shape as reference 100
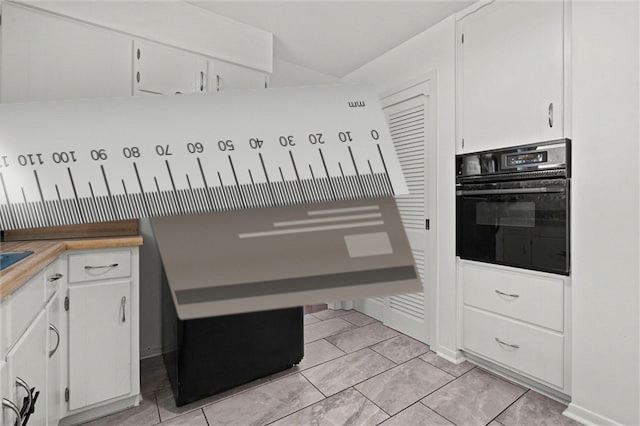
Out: 80
